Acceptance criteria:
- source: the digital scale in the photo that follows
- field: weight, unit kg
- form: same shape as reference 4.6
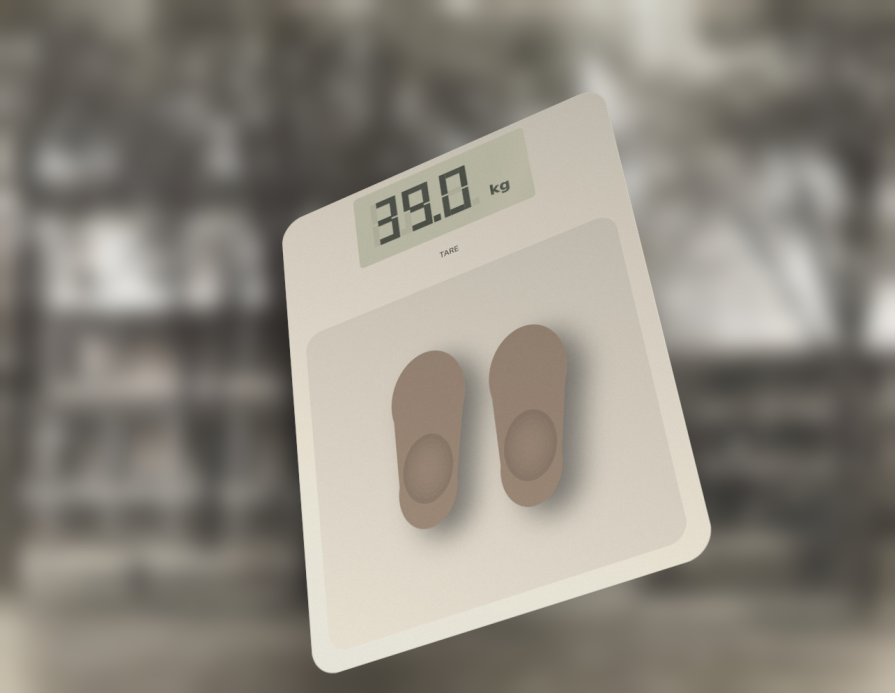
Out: 39.0
